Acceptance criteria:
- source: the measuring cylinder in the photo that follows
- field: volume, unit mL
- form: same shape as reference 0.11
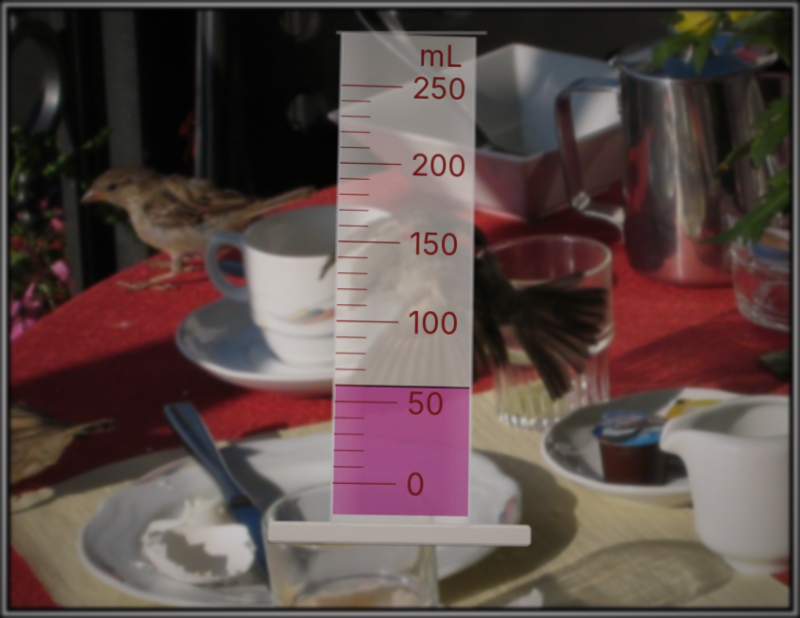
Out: 60
